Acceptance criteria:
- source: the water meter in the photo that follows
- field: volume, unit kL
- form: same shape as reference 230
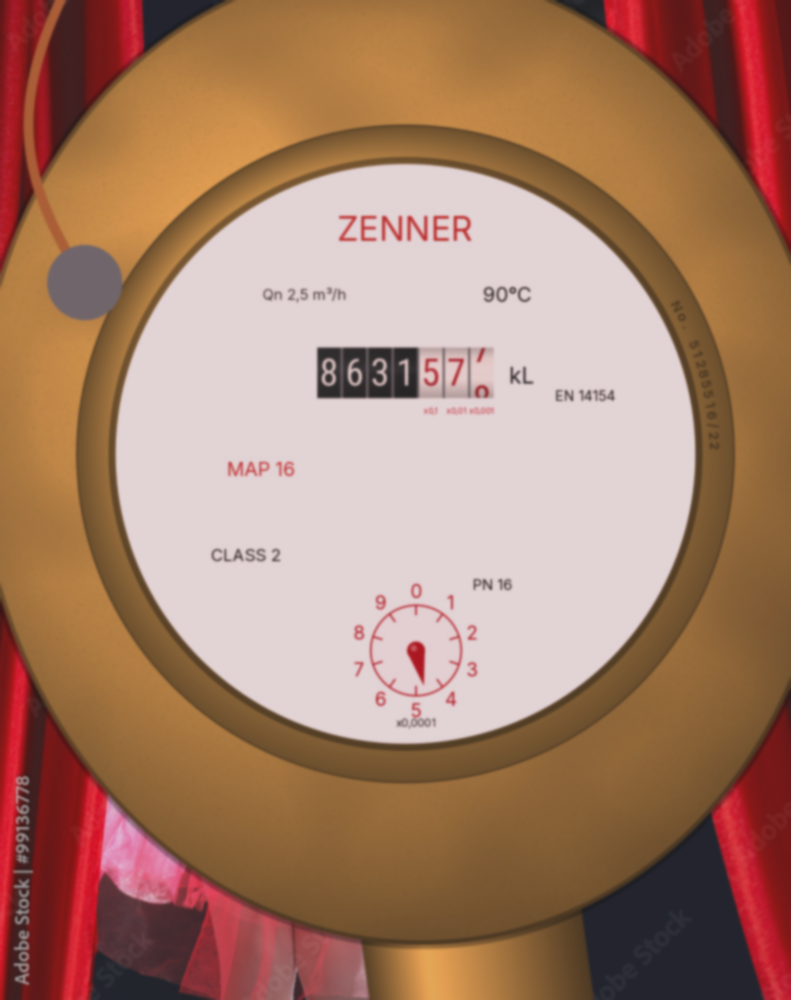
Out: 8631.5774
